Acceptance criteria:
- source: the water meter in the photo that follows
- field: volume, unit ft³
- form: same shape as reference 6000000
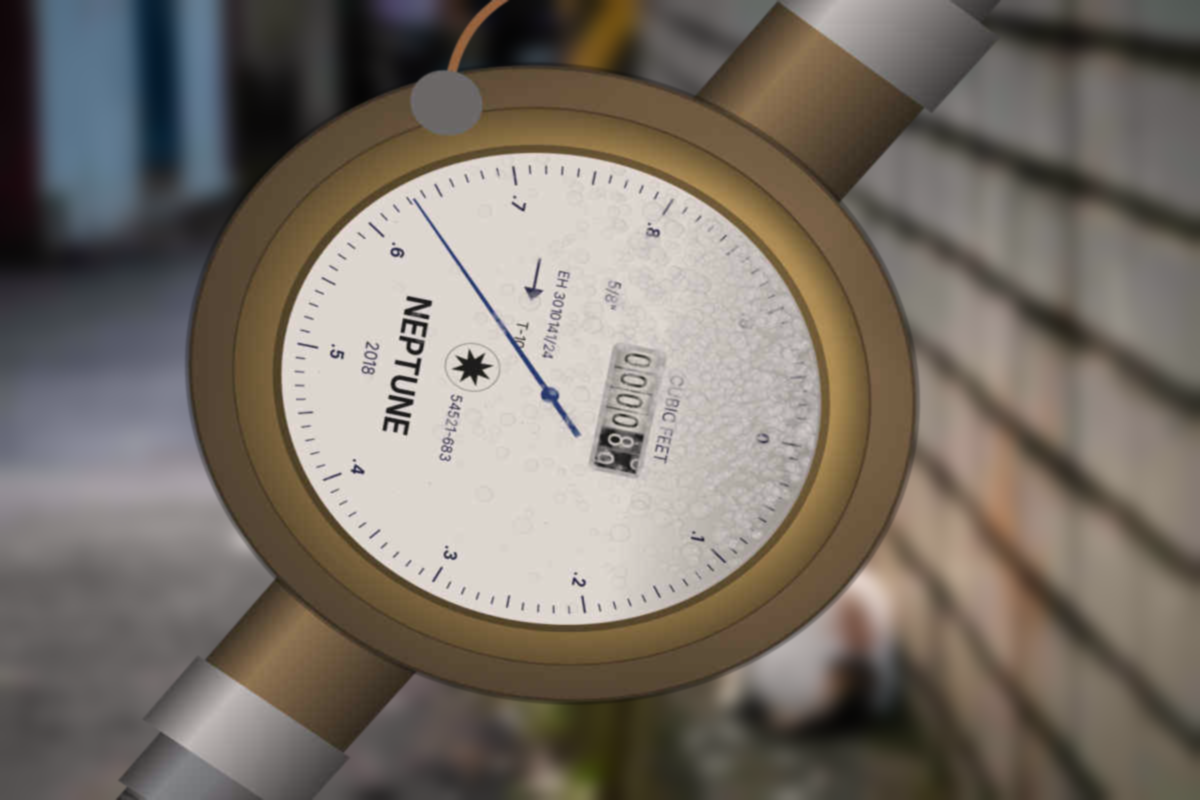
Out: 88.63
